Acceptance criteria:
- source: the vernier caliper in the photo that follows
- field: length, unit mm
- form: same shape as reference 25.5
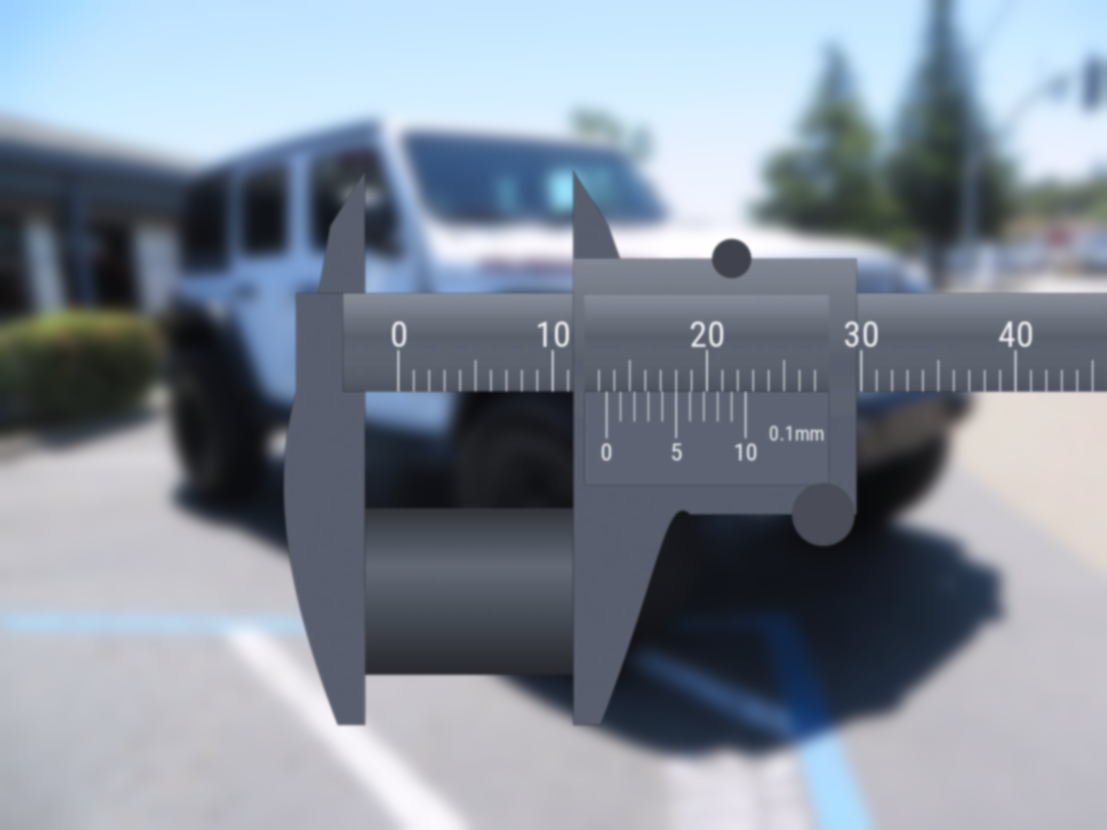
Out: 13.5
